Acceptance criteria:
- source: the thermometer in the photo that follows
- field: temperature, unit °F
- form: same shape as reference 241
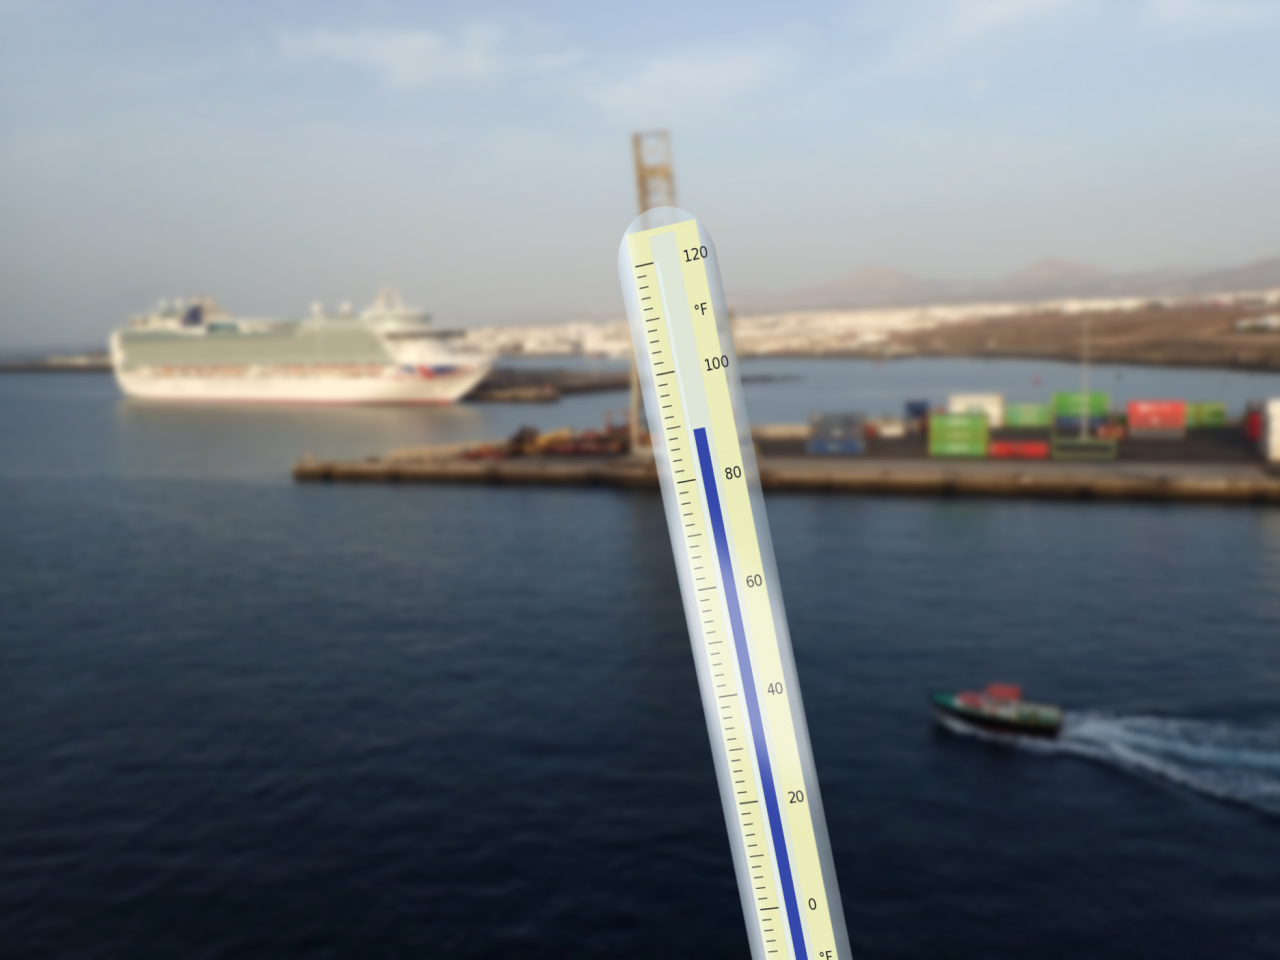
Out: 89
